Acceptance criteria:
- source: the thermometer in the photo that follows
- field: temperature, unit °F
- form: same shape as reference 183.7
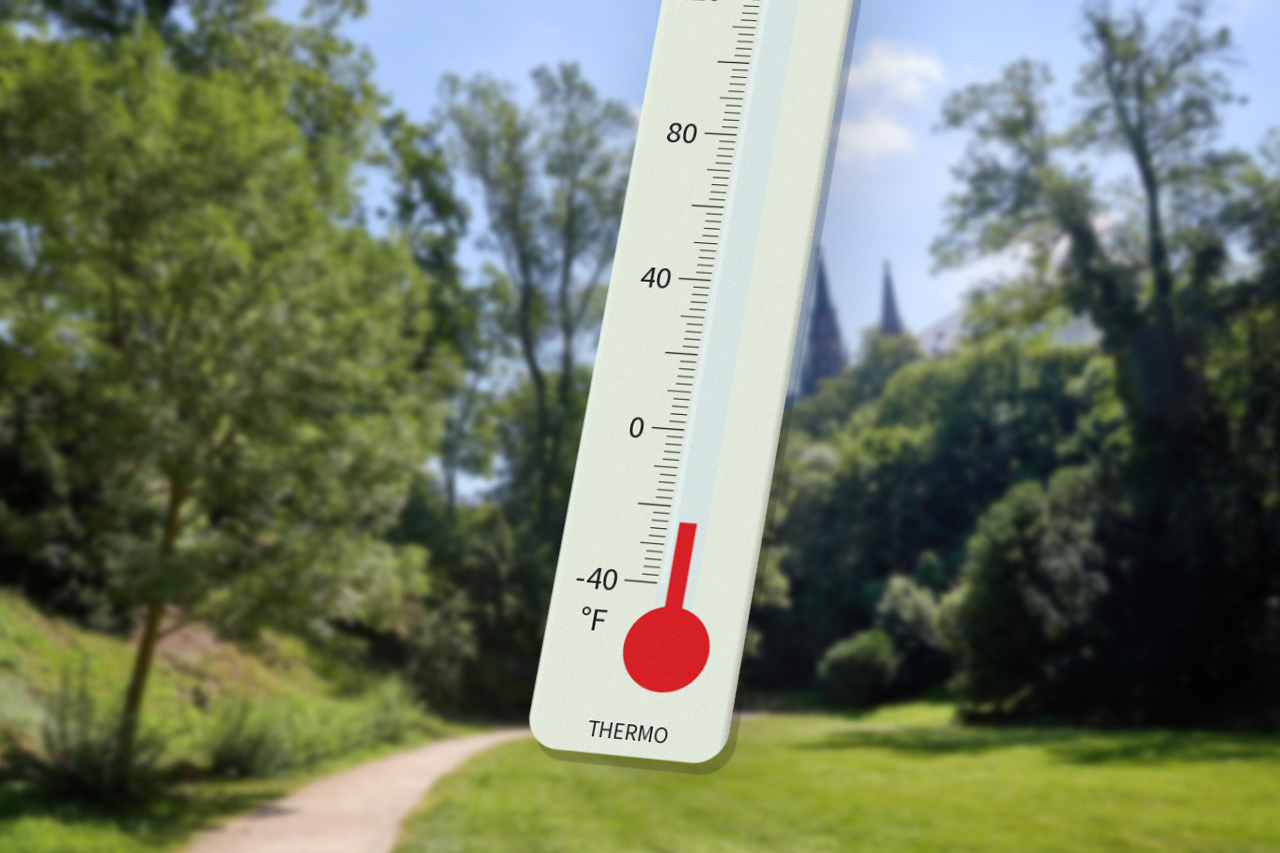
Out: -24
